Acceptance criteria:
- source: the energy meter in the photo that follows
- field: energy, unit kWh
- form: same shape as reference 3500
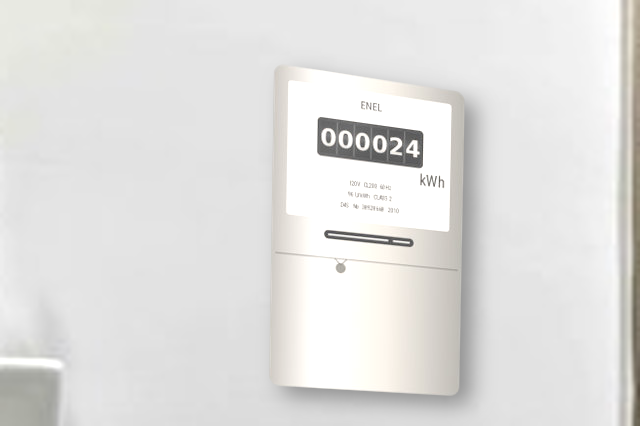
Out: 24
